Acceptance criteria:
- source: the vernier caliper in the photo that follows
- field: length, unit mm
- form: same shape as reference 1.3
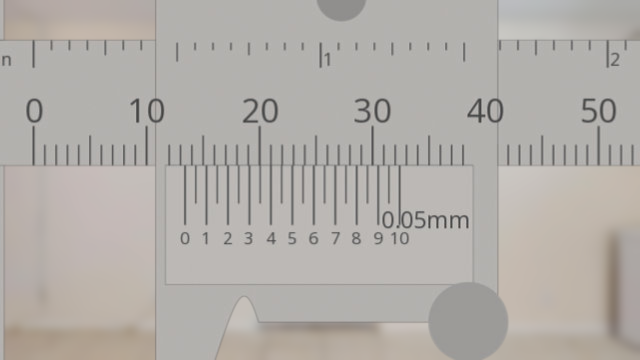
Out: 13.4
